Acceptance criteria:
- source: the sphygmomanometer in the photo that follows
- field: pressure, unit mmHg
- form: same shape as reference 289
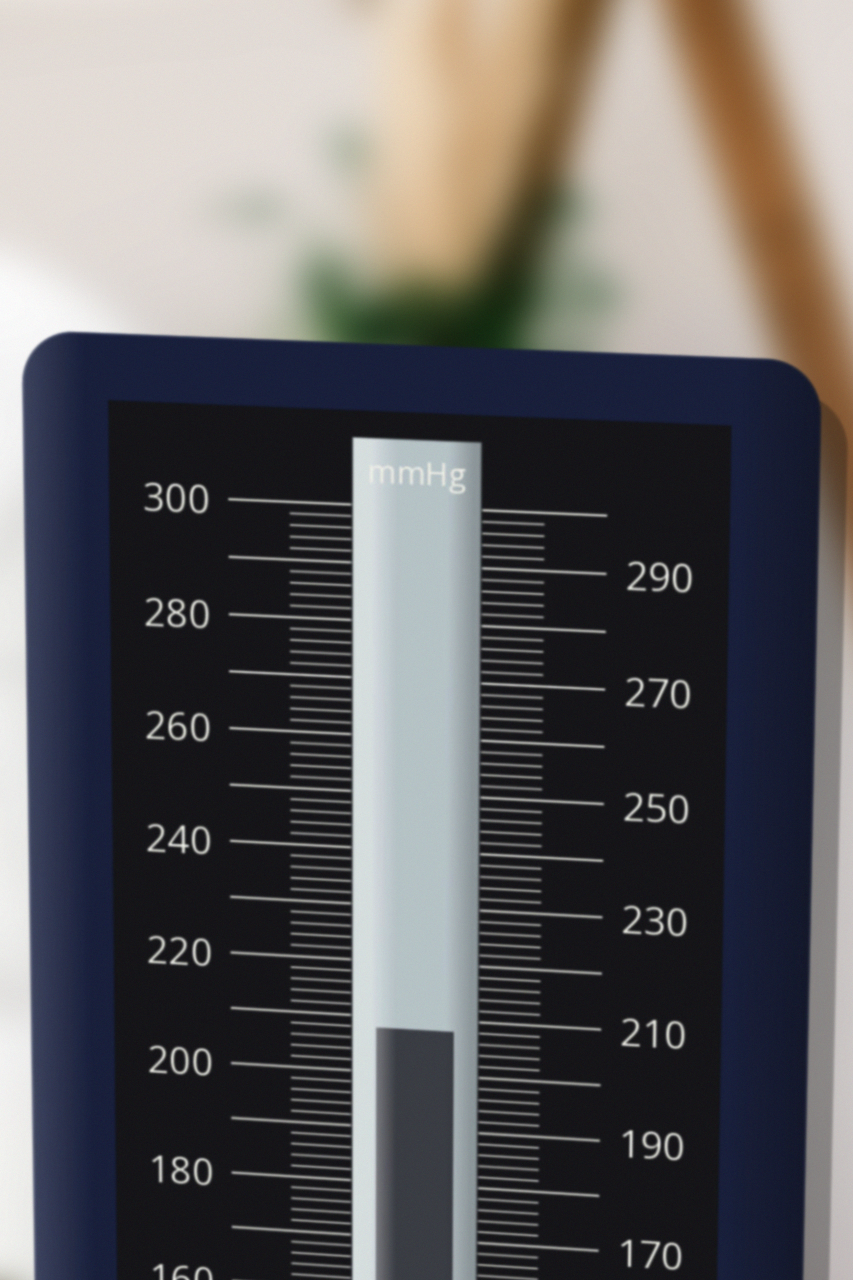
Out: 208
